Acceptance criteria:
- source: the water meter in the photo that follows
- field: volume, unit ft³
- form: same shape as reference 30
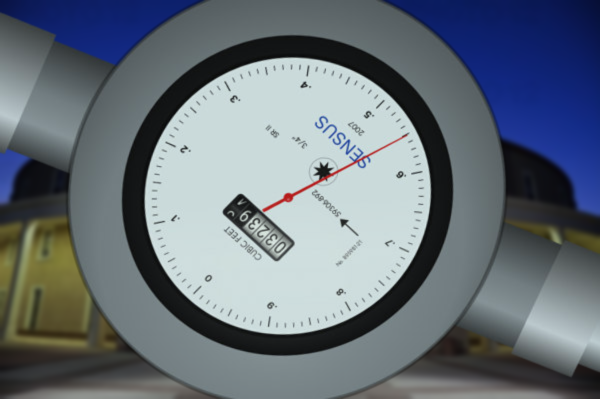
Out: 32393.55
